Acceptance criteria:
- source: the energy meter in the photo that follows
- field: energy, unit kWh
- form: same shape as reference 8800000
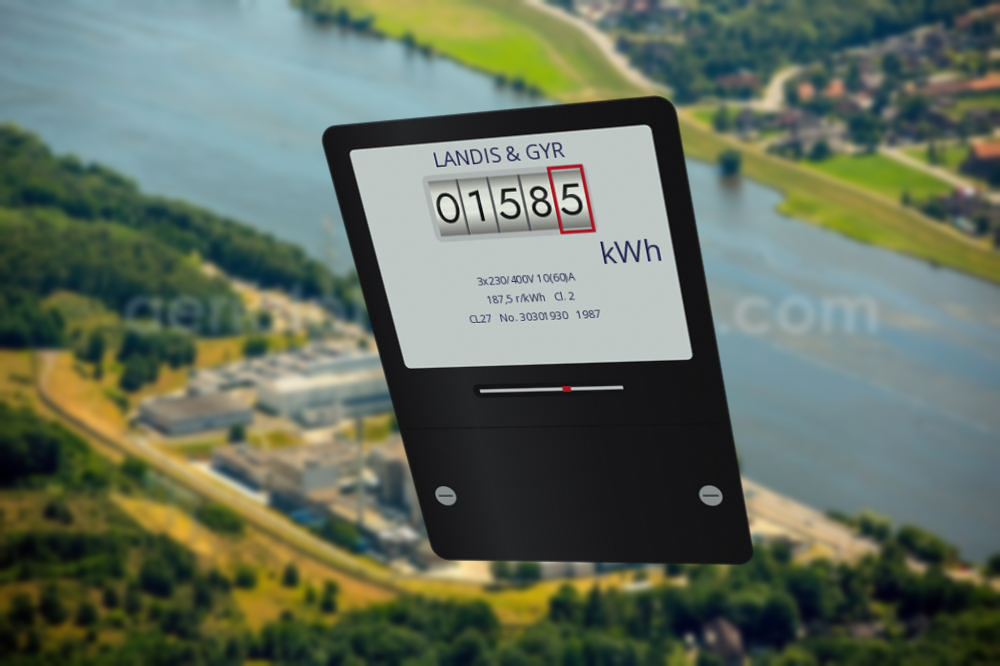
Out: 158.5
